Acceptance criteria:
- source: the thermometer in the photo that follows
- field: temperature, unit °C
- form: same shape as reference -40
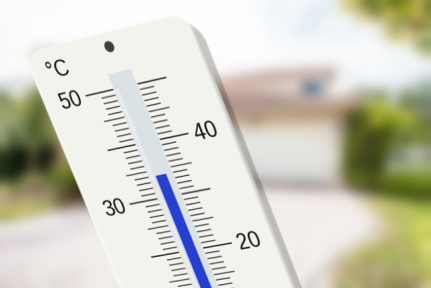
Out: 34
